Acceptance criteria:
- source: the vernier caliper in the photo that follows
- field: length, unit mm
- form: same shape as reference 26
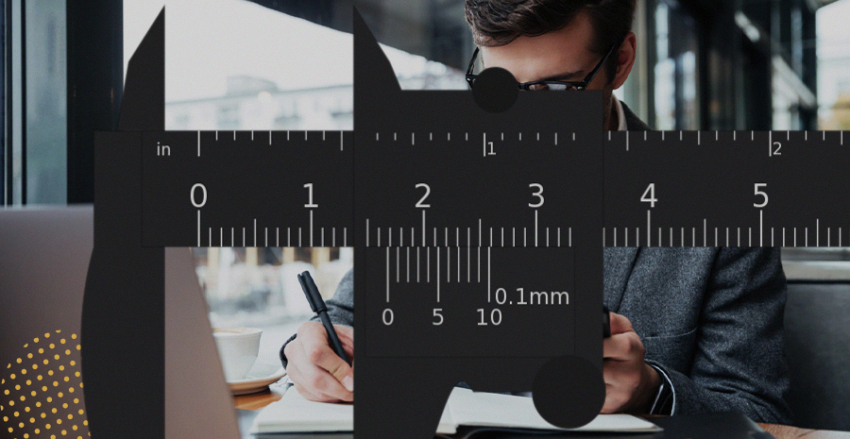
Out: 16.8
